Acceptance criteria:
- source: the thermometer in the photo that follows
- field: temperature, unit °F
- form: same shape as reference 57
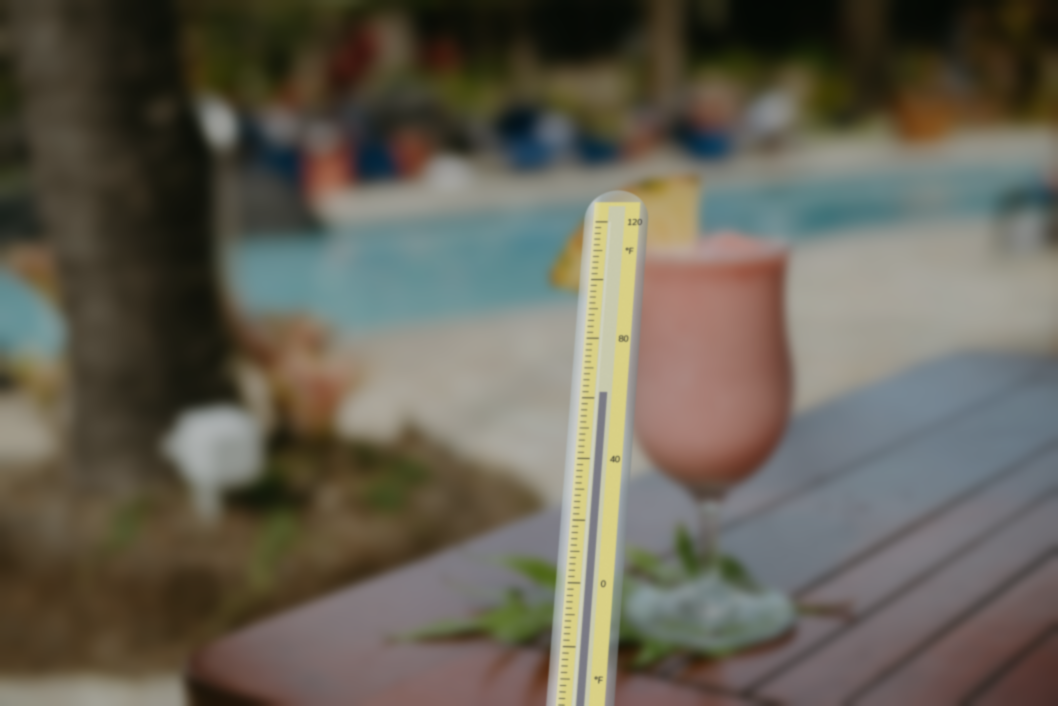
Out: 62
